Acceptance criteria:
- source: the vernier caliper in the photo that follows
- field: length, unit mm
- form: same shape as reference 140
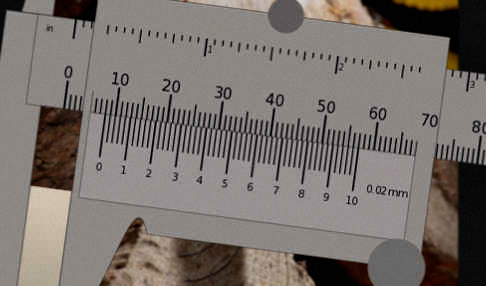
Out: 8.0
